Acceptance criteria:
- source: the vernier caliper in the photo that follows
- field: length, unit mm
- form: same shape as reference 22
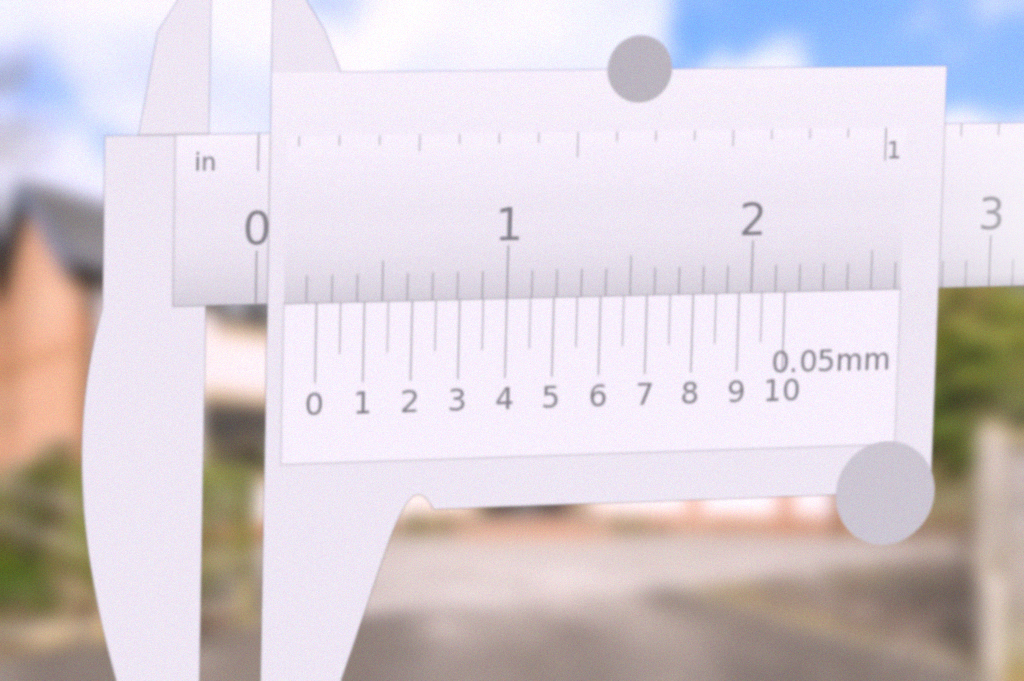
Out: 2.4
